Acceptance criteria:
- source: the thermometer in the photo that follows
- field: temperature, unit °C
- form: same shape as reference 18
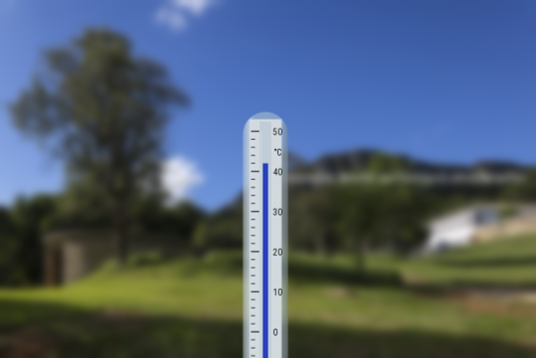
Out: 42
